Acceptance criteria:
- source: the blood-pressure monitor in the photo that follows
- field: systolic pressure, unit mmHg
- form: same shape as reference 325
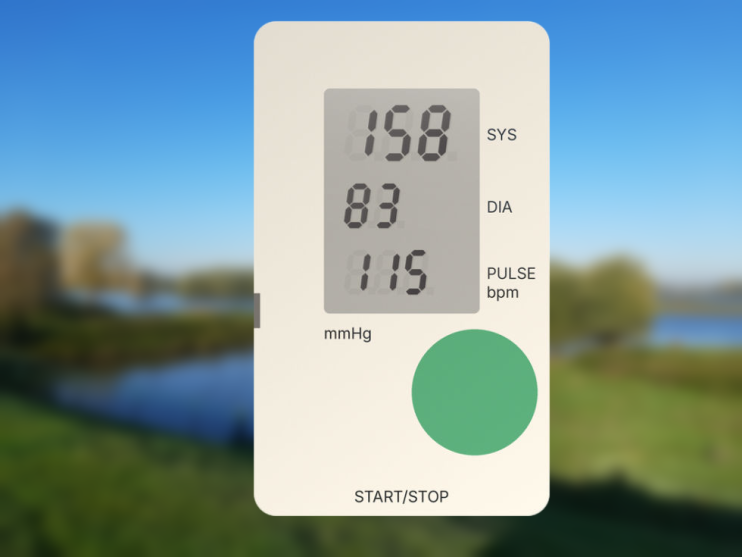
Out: 158
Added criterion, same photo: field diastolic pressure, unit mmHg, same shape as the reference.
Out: 83
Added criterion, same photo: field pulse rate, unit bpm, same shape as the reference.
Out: 115
